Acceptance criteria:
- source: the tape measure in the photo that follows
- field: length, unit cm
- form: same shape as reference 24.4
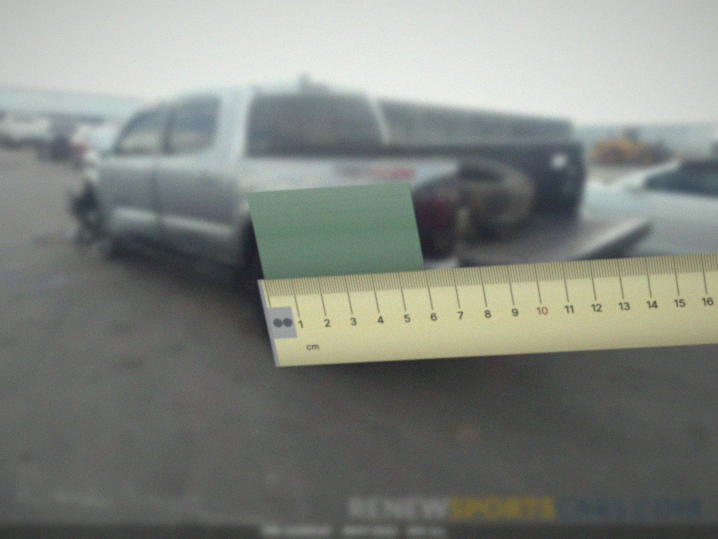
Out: 6
